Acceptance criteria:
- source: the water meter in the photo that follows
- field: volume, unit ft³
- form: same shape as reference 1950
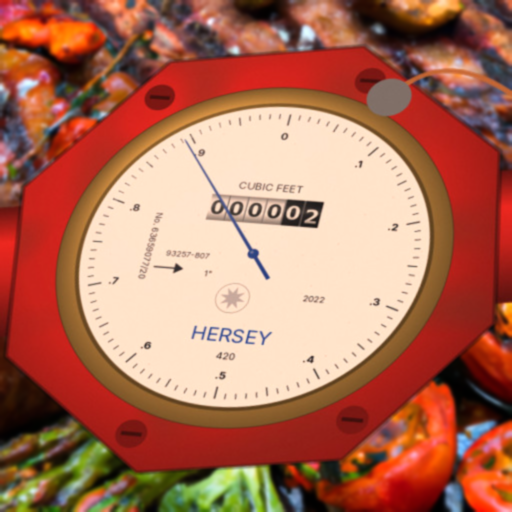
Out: 1.89
